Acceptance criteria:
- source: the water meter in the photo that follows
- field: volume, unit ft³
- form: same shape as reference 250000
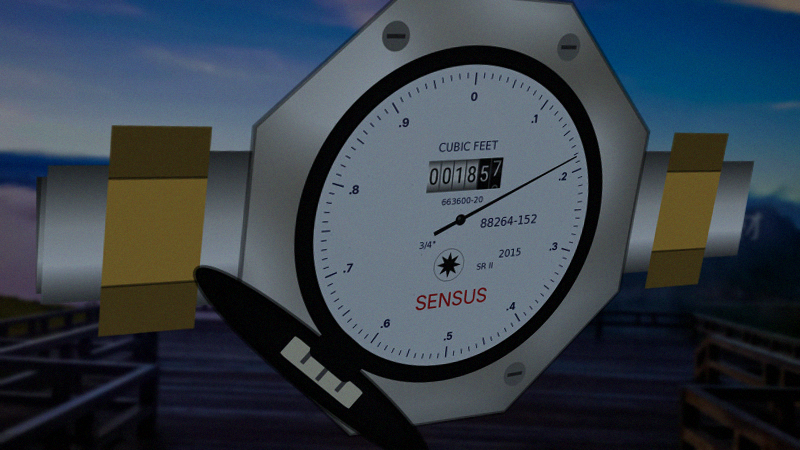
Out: 1857.18
